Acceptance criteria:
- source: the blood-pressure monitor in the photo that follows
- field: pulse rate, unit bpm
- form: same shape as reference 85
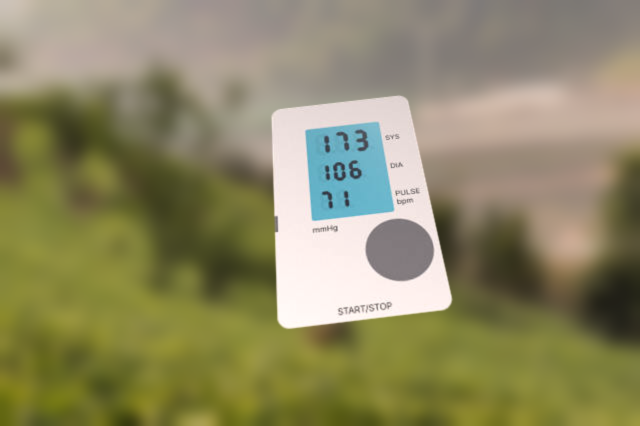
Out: 71
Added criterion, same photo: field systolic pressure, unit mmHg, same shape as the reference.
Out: 173
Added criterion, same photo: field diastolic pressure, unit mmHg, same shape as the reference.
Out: 106
